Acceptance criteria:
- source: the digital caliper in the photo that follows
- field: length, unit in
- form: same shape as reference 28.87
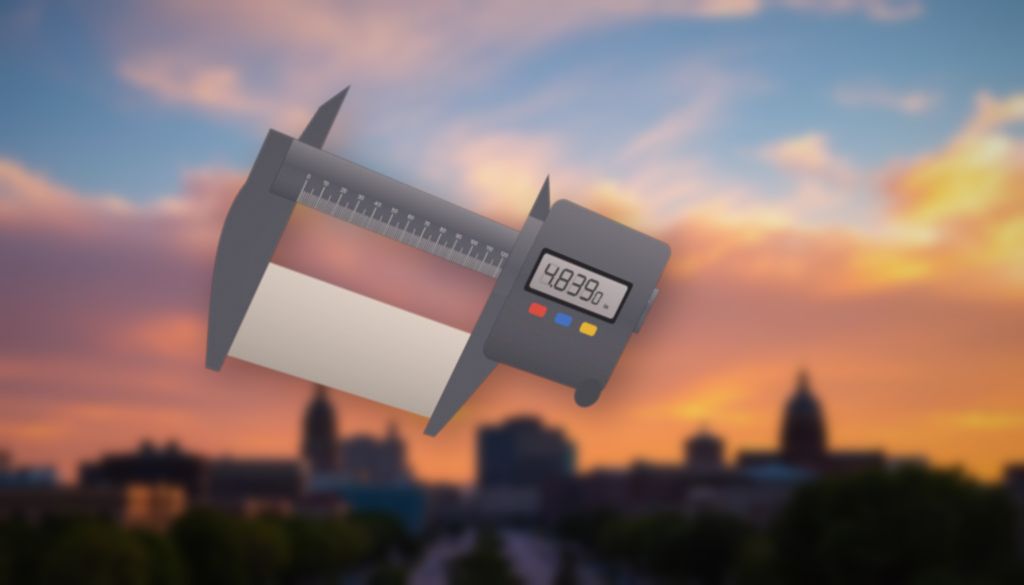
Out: 4.8390
